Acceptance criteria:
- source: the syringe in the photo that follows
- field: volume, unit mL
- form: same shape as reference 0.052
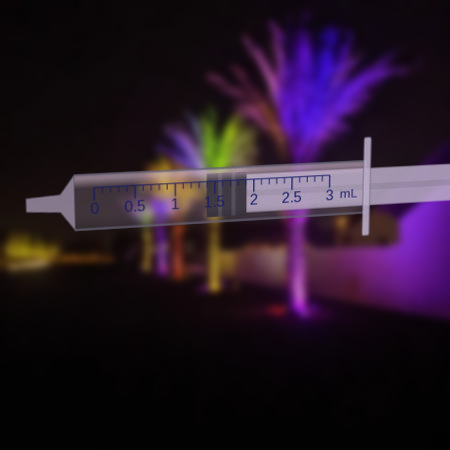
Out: 1.4
